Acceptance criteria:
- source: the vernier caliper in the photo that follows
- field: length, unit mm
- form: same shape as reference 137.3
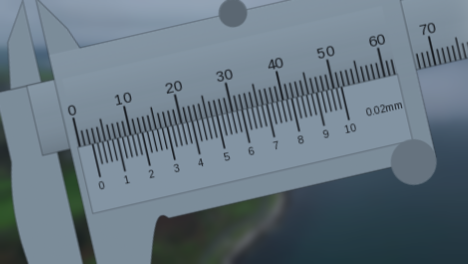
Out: 2.5
